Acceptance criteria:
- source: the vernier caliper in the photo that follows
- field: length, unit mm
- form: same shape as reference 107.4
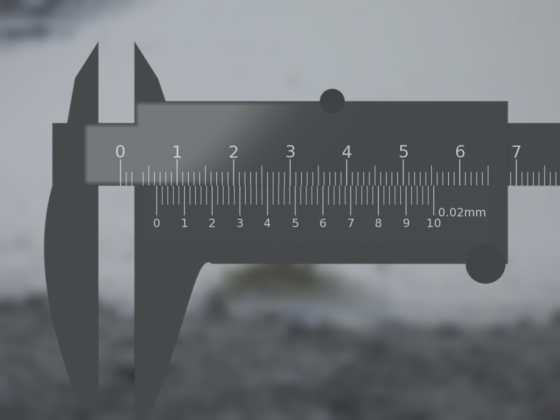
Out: 6.4
